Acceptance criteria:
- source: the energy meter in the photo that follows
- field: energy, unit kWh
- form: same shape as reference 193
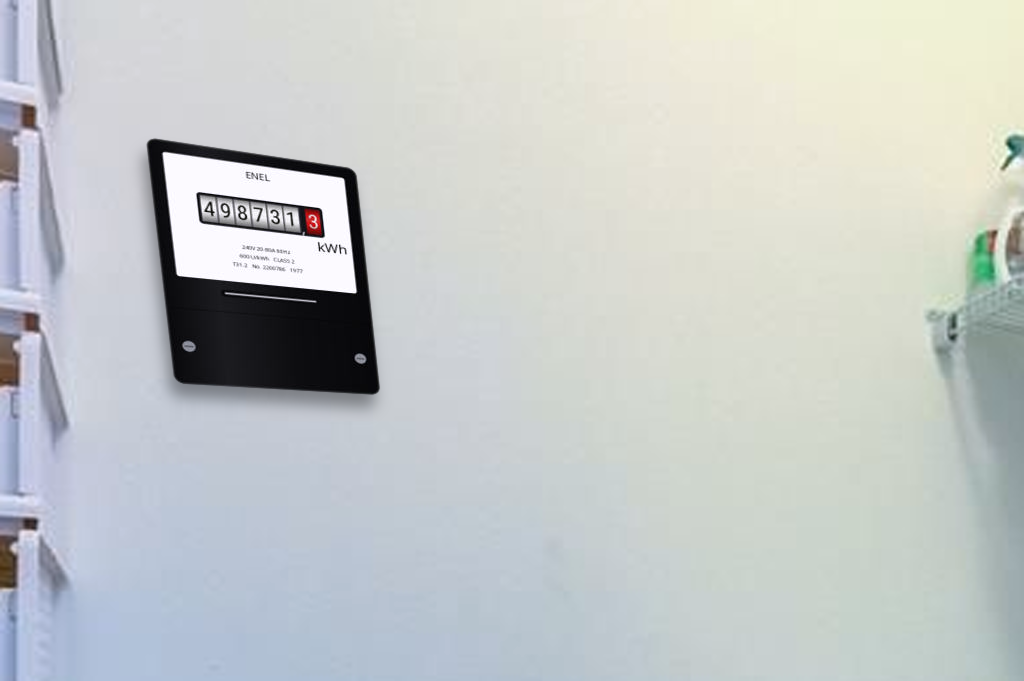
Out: 498731.3
